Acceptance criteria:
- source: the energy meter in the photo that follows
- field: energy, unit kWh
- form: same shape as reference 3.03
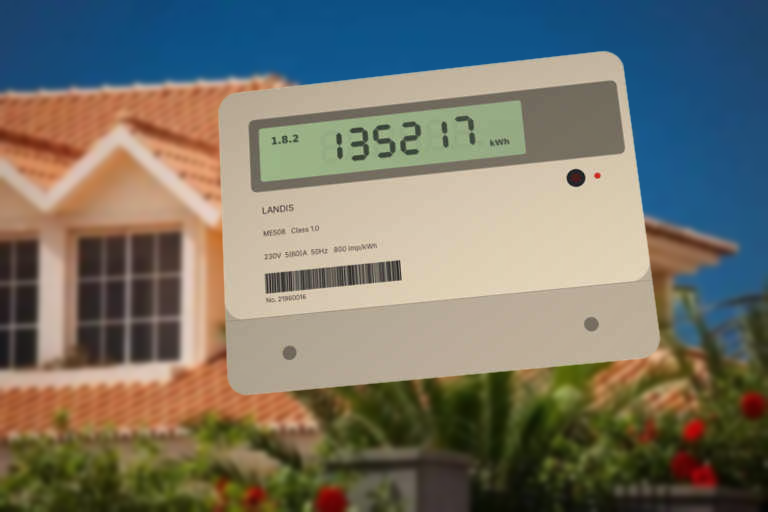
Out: 135217
